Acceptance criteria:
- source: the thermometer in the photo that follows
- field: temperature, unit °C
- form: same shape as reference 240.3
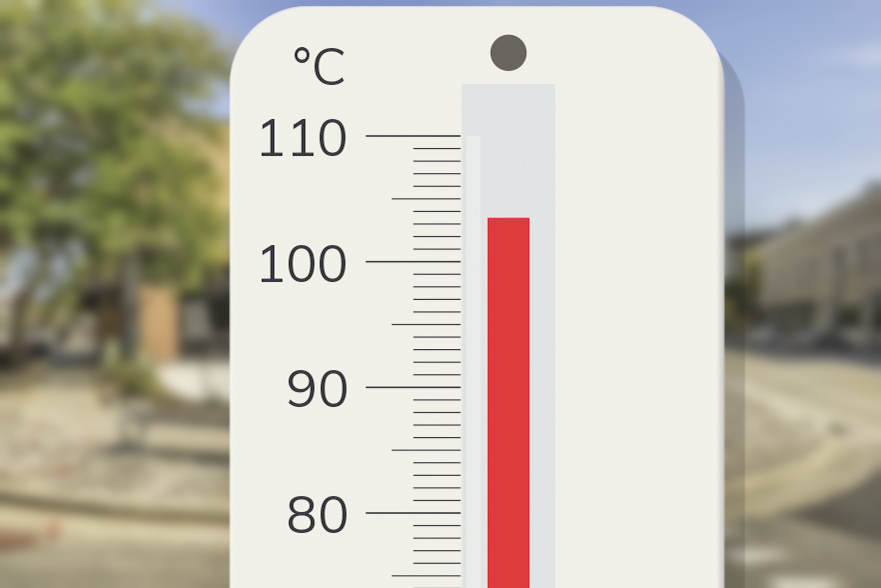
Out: 103.5
